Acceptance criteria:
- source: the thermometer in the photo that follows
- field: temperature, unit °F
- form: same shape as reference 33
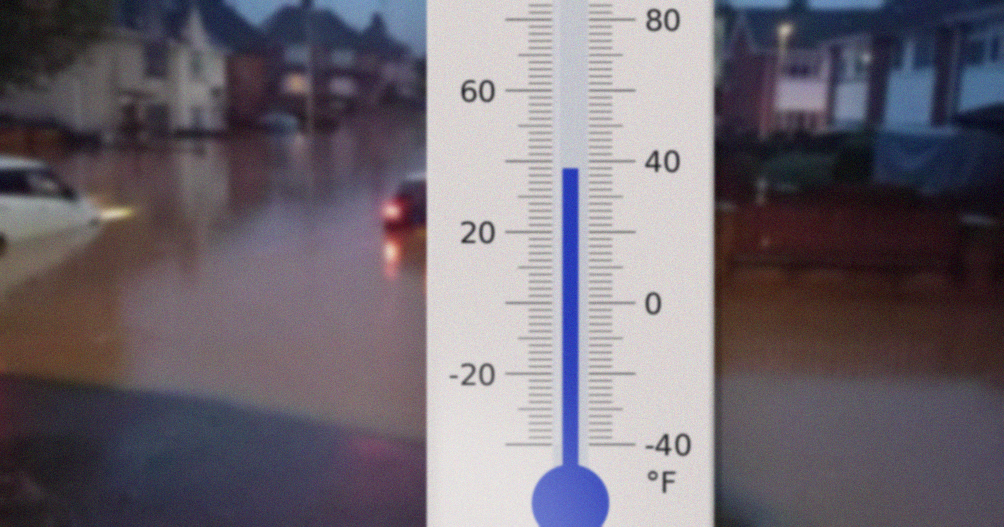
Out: 38
